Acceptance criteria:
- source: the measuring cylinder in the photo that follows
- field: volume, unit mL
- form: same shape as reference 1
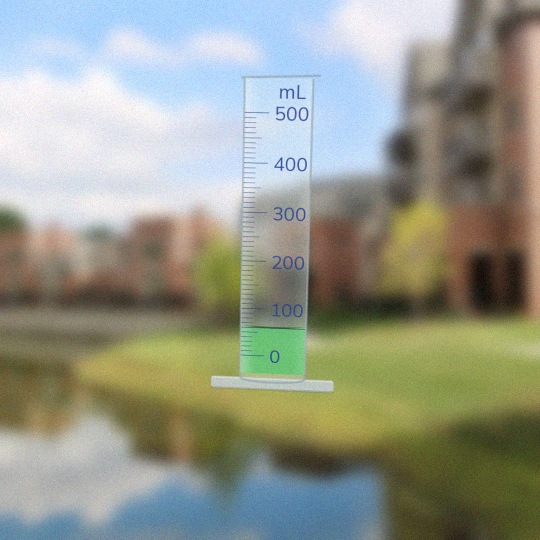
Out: 60
